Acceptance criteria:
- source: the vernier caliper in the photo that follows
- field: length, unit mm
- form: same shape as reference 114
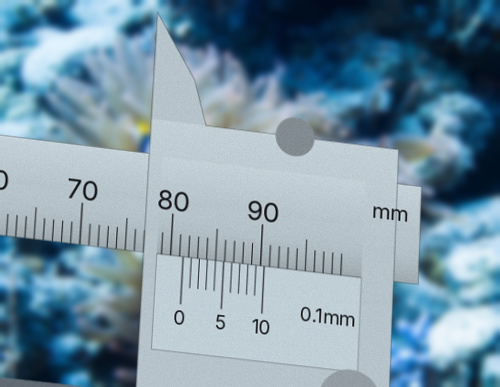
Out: 81.4
